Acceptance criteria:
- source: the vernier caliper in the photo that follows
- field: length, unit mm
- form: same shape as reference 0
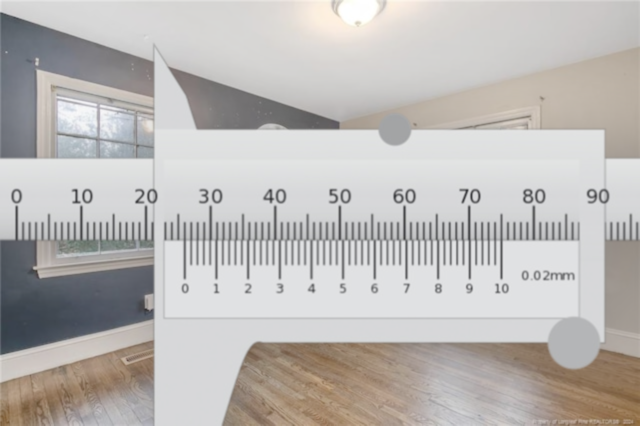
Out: 26.0
